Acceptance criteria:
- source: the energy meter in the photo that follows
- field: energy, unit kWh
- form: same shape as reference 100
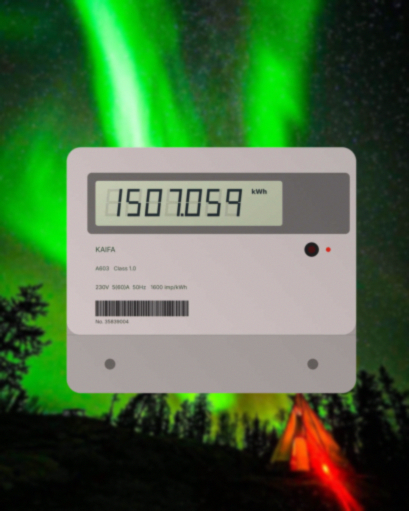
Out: 1507.059
